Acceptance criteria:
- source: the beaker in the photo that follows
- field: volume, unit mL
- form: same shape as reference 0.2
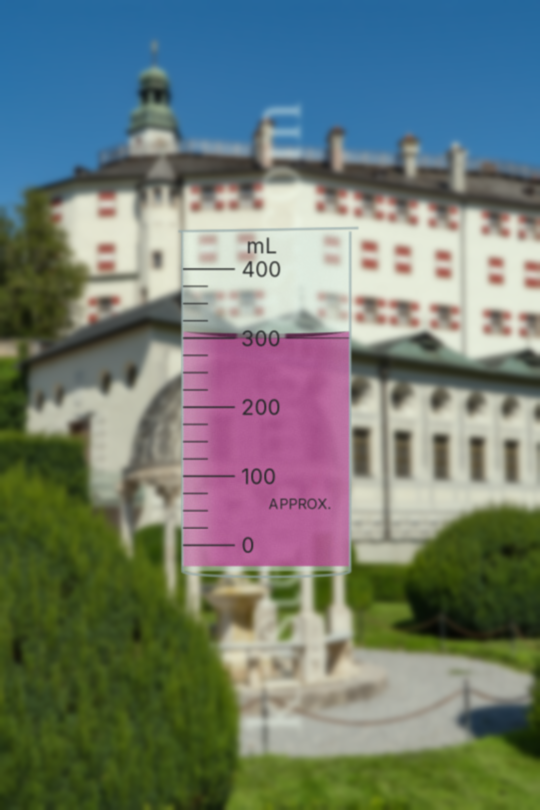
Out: 300
